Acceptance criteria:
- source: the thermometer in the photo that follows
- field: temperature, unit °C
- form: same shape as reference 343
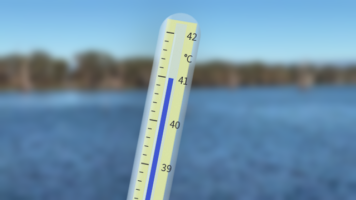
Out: 41
